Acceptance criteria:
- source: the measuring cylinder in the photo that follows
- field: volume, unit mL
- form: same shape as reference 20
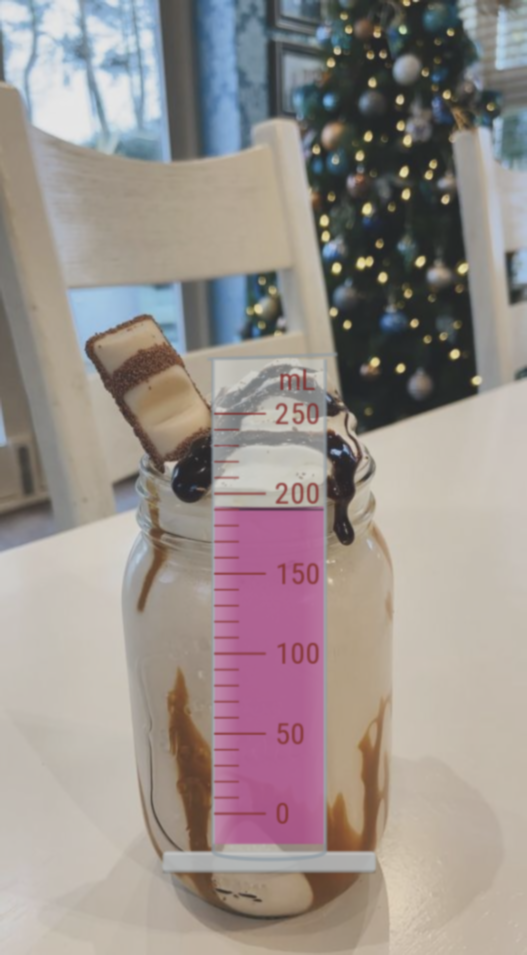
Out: 190
